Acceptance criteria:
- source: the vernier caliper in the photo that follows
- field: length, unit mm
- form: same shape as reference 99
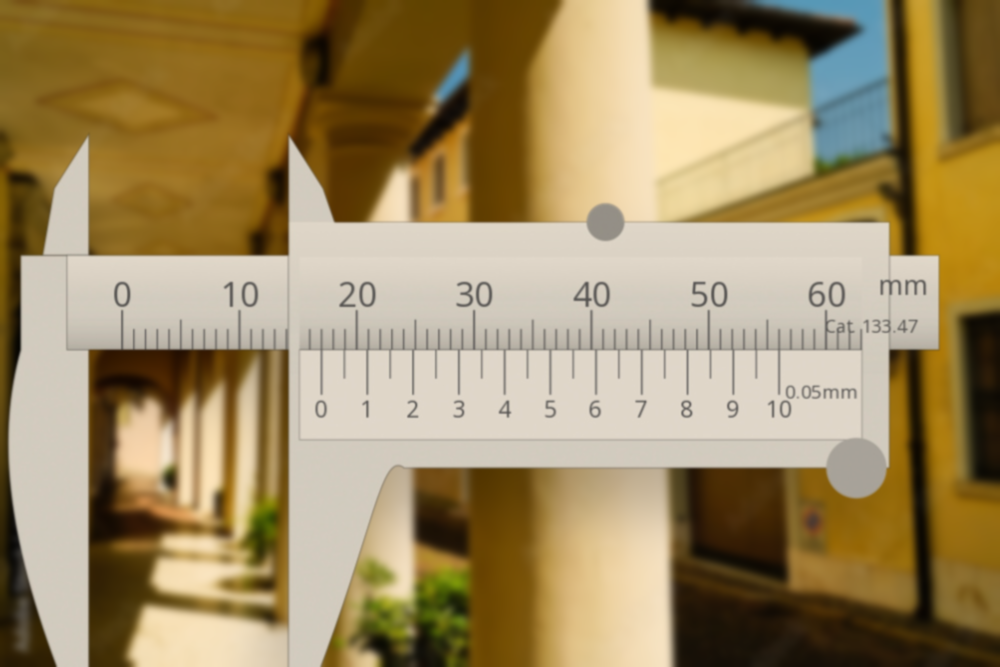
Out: 17.0
